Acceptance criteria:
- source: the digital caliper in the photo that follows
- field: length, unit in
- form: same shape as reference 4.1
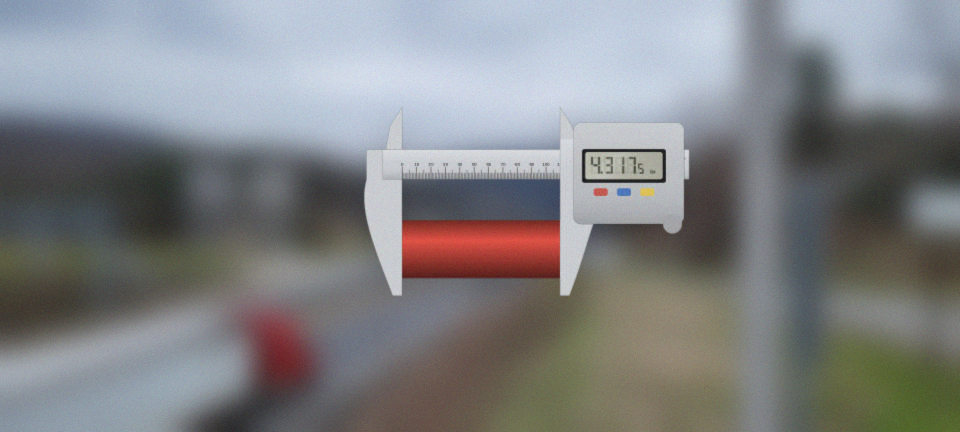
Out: 4.3175
